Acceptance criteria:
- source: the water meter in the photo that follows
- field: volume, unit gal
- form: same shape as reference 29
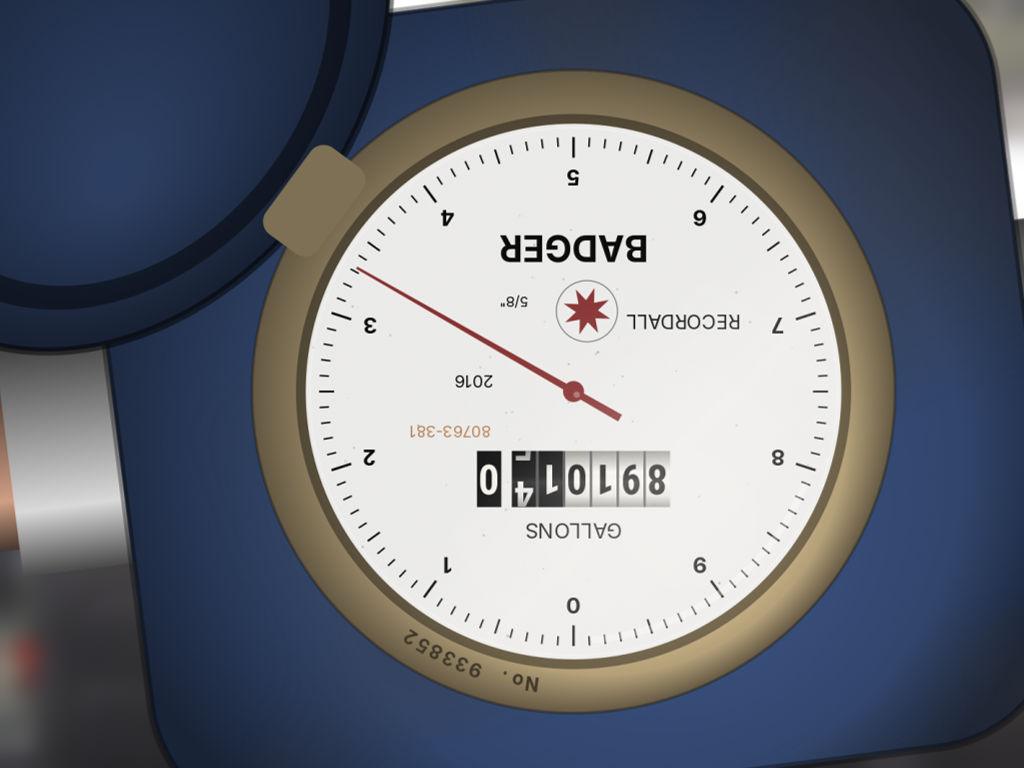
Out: 8910143.3
